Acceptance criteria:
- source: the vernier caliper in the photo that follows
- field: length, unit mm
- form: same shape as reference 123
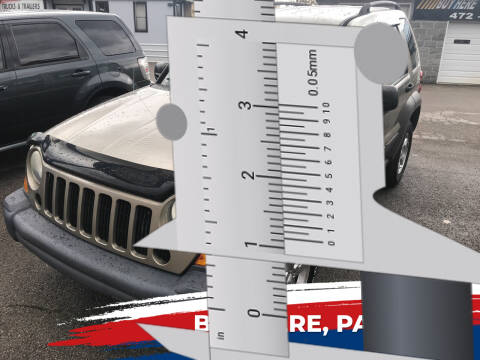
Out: 11.4
